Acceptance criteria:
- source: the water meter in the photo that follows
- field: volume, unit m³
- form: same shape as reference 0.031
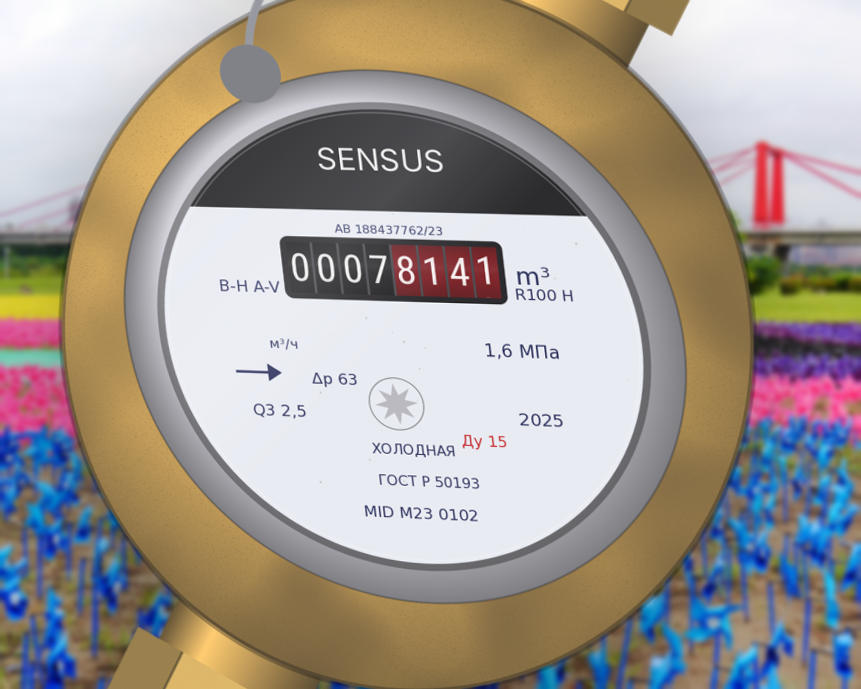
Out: 7.8141
